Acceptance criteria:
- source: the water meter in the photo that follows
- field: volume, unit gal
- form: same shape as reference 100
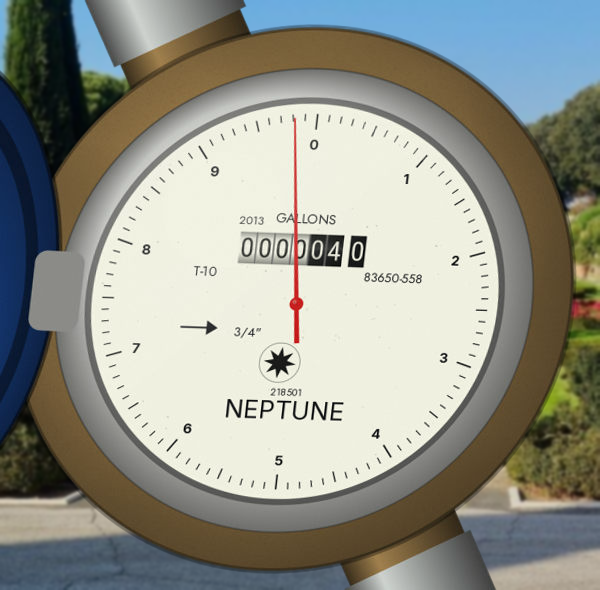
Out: 39.8
